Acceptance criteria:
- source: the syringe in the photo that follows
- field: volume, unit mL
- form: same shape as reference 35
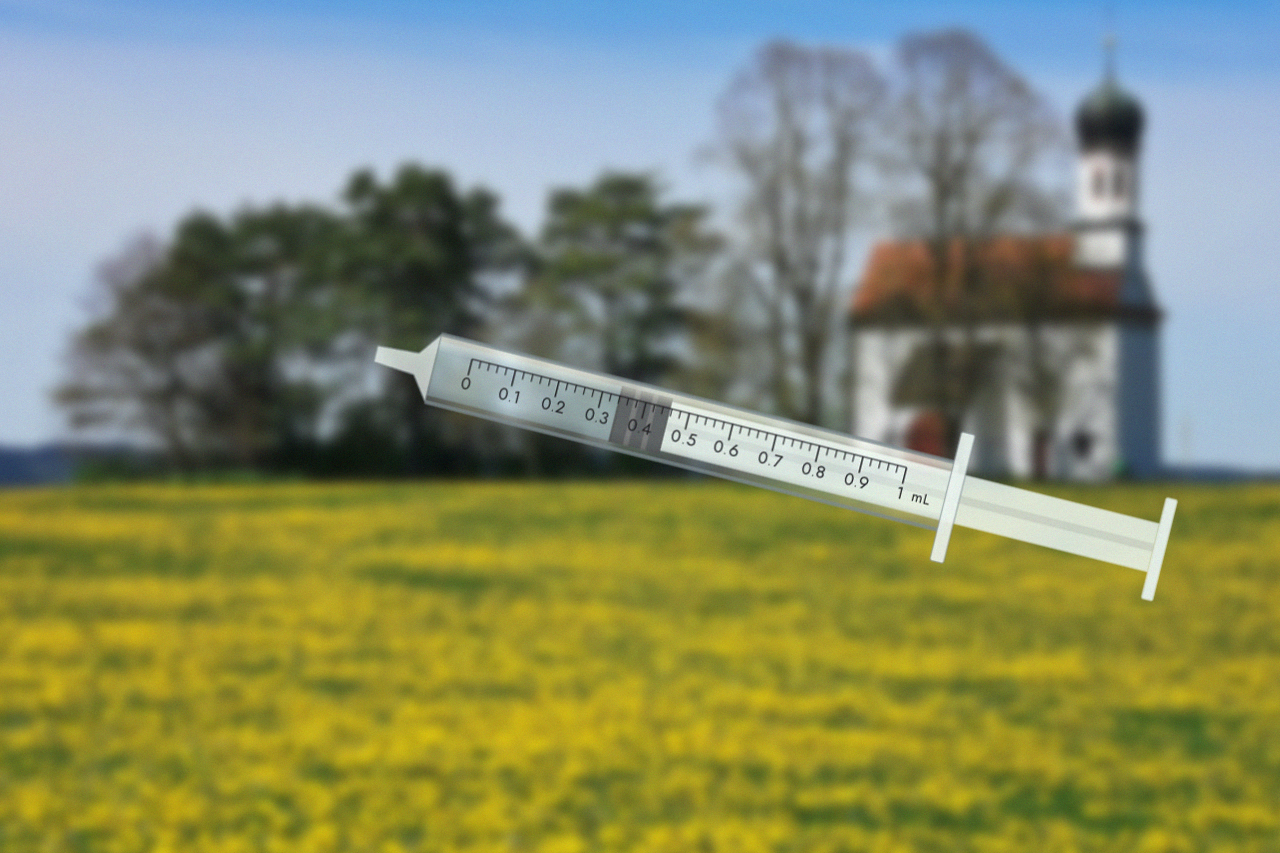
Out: 0.34
